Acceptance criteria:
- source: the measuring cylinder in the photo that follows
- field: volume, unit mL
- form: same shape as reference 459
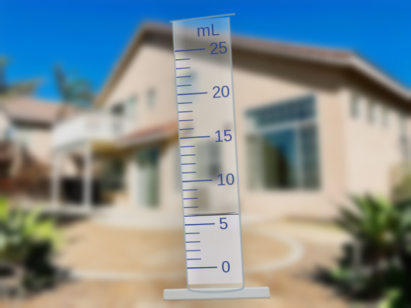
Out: 6
